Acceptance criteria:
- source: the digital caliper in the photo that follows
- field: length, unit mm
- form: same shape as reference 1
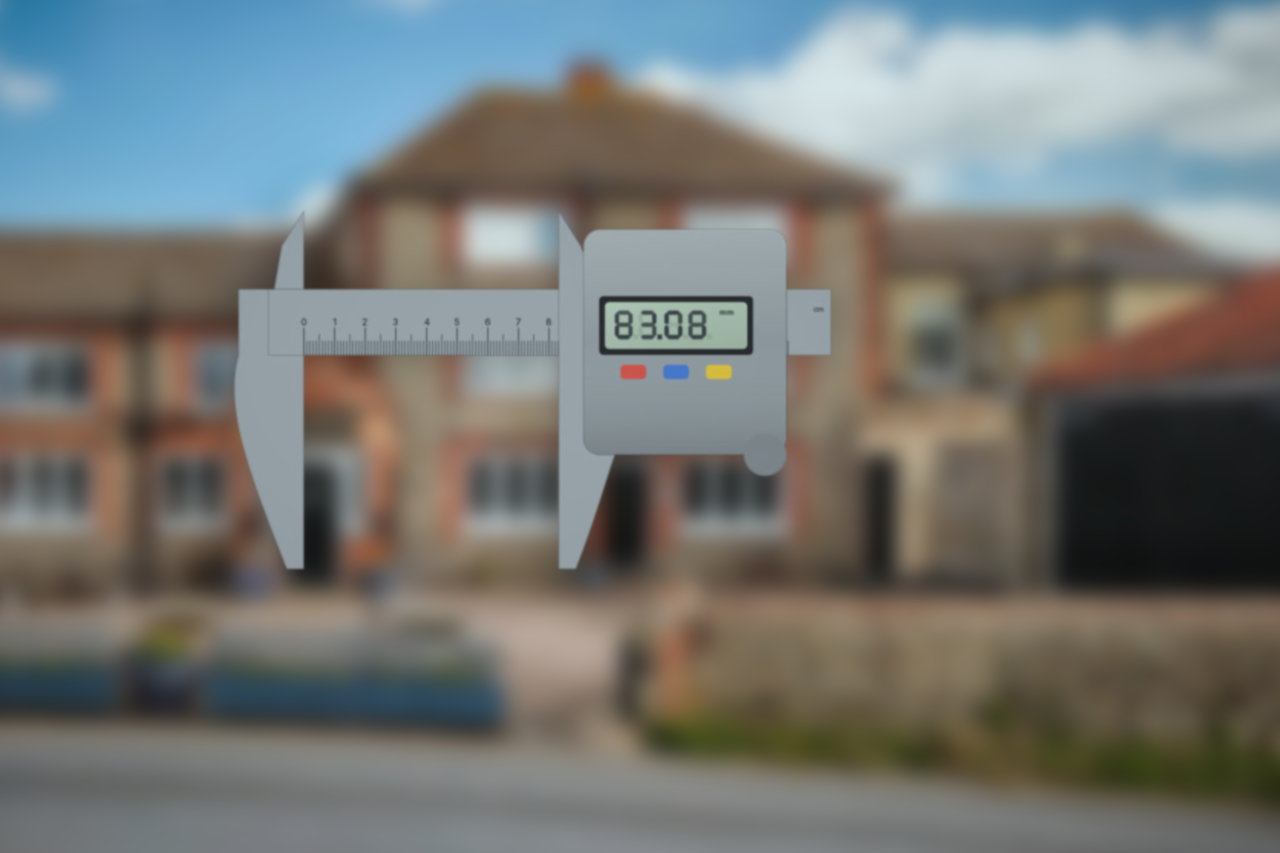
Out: 83.08
